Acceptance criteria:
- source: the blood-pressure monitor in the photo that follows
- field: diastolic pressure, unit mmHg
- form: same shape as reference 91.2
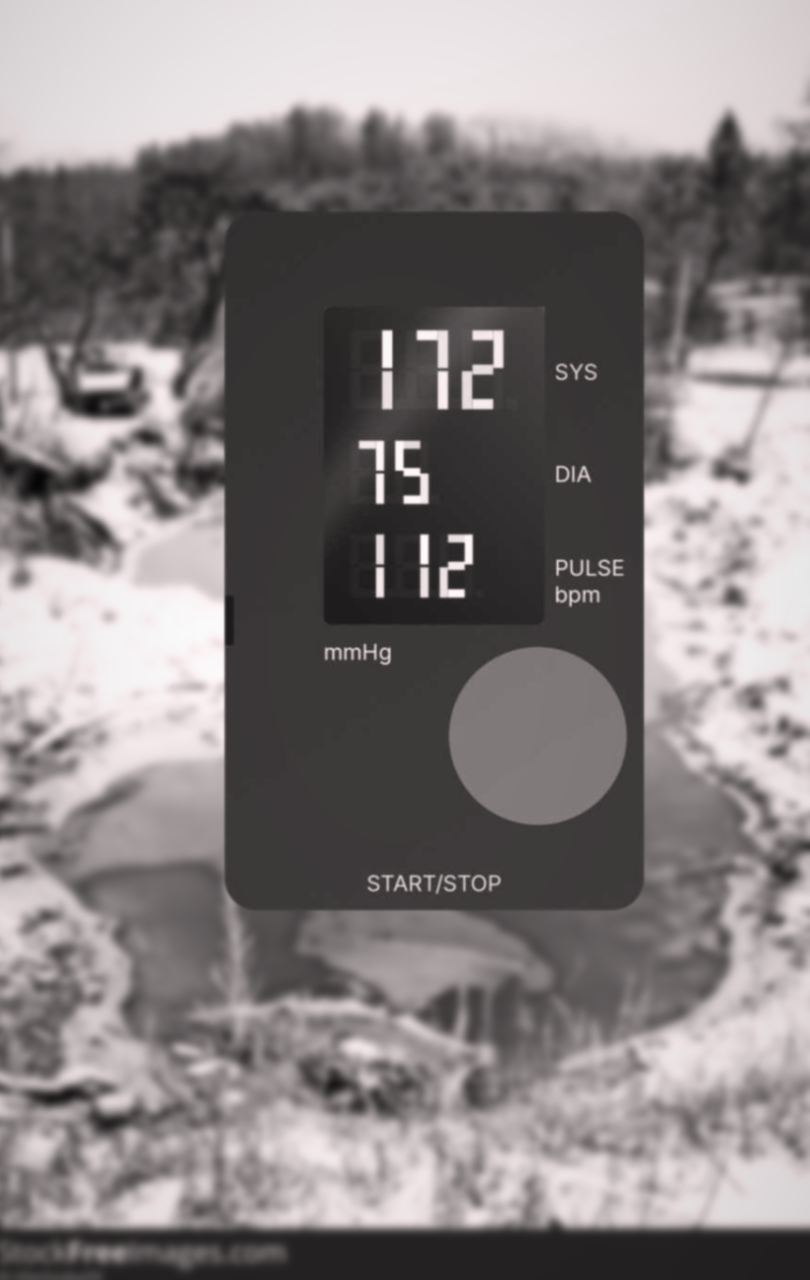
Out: 75
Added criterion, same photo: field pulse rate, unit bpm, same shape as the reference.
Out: 112
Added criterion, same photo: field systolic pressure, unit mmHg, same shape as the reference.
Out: 172
